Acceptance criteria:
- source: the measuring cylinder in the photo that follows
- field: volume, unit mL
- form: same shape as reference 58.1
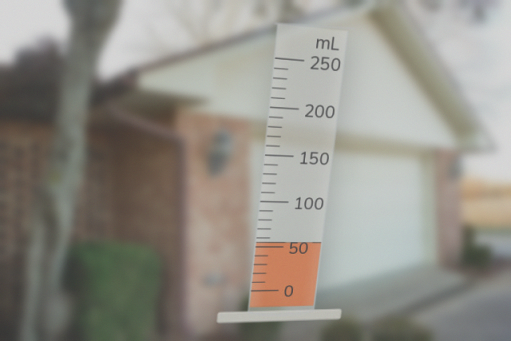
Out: 55
